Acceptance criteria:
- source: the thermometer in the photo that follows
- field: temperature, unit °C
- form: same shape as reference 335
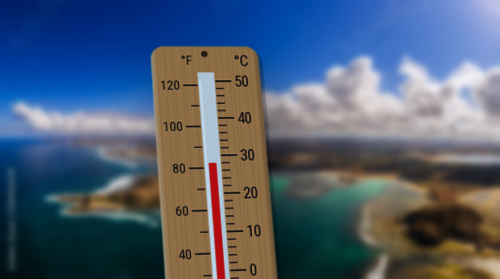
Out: 28
